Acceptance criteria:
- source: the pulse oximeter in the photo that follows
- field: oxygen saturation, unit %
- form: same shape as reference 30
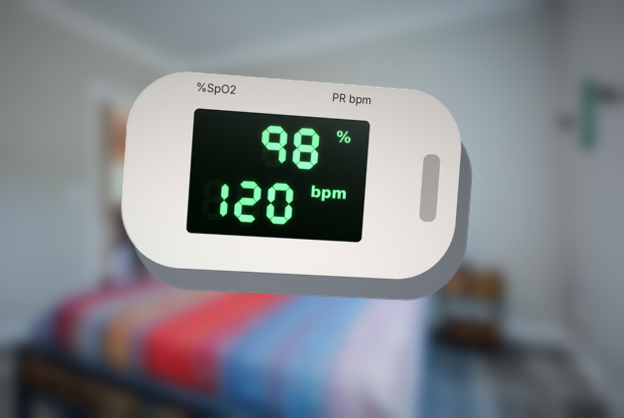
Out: 98
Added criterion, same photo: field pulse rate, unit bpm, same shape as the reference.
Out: 120
